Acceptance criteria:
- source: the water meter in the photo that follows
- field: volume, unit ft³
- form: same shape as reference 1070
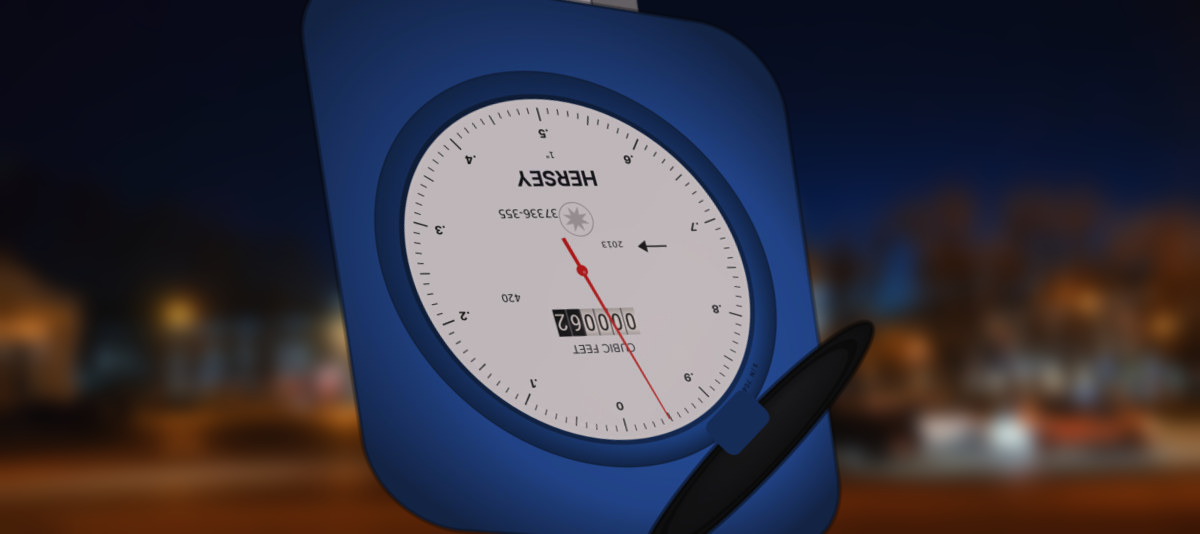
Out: 61.95
